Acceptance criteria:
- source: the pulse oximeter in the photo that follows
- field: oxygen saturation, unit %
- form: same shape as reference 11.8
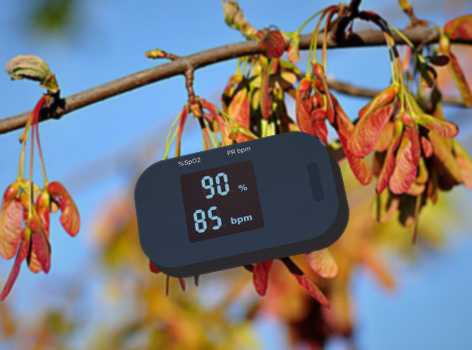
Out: 90
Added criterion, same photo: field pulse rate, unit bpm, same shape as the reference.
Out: 85
